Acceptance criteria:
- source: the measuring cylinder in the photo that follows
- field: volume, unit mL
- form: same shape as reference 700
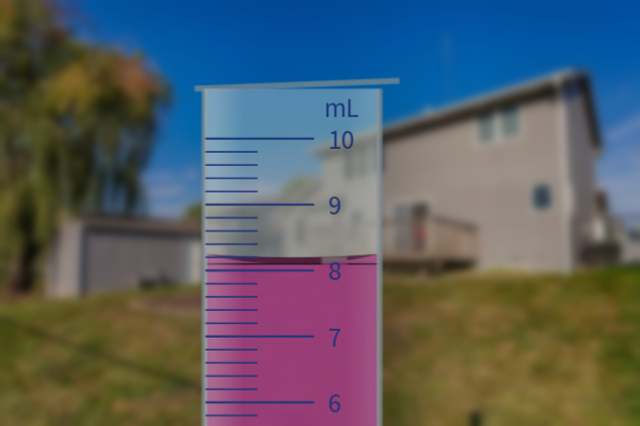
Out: 8.1
